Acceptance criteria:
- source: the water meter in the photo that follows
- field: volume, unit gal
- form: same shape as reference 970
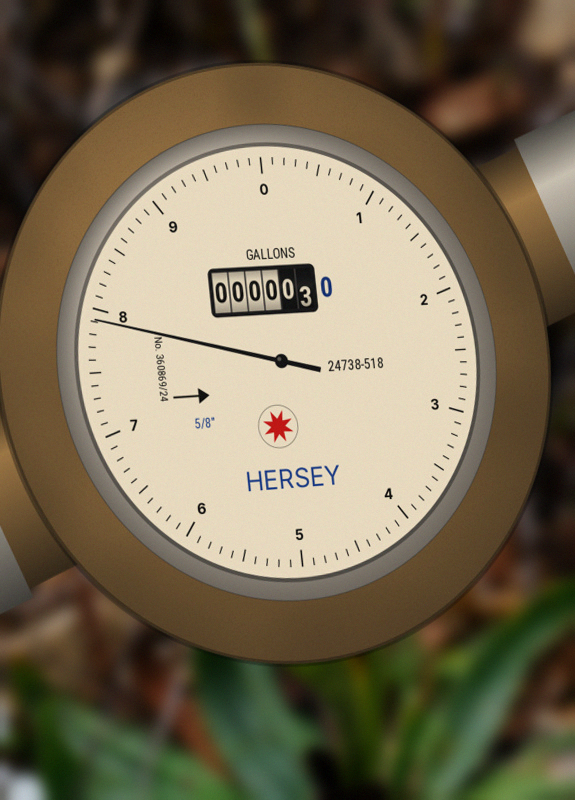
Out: 27.9
